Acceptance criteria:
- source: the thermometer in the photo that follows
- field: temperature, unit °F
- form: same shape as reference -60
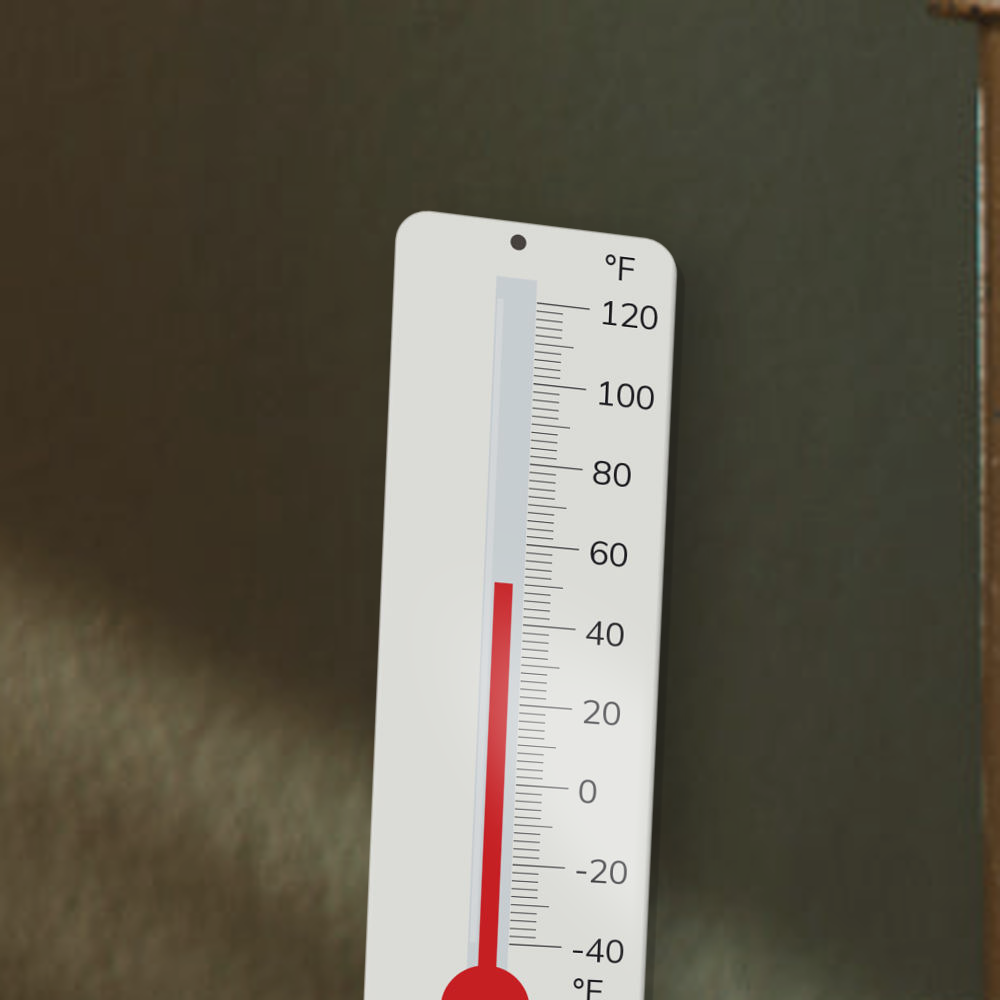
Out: 50
